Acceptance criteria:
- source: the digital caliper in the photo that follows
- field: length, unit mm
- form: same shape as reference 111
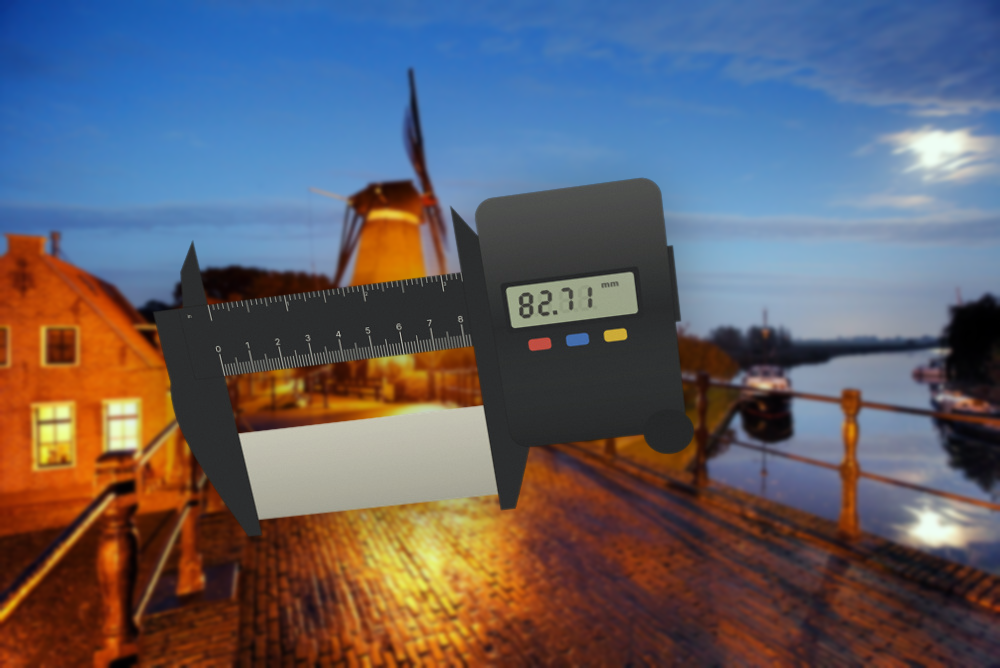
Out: 82.71
